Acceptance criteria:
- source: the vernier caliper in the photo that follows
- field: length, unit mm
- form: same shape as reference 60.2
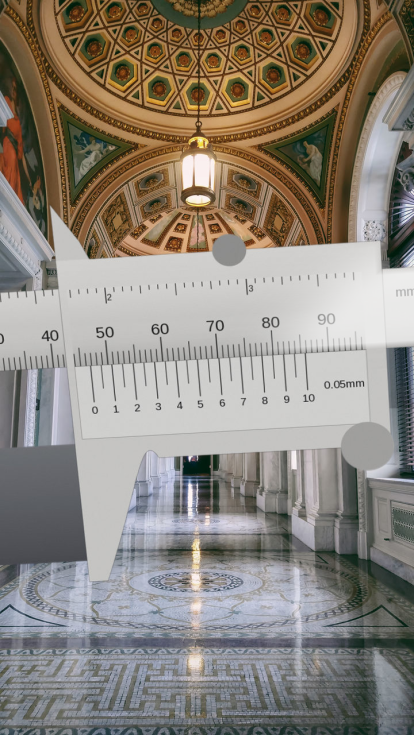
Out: 46.8
